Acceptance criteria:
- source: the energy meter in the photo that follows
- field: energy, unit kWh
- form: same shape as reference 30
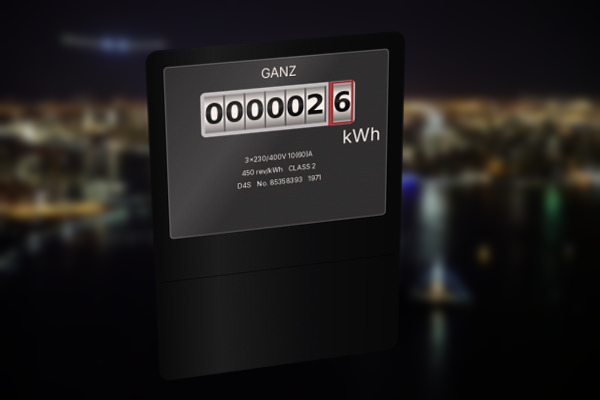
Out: 2.6
